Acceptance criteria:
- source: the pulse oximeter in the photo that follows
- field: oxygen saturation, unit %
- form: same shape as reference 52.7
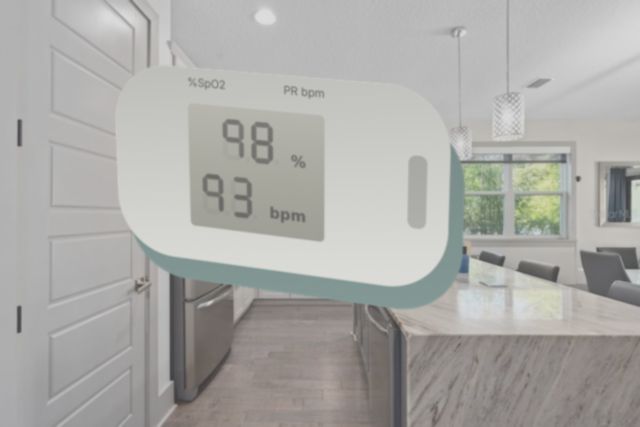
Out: 98
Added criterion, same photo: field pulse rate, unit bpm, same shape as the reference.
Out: 93
